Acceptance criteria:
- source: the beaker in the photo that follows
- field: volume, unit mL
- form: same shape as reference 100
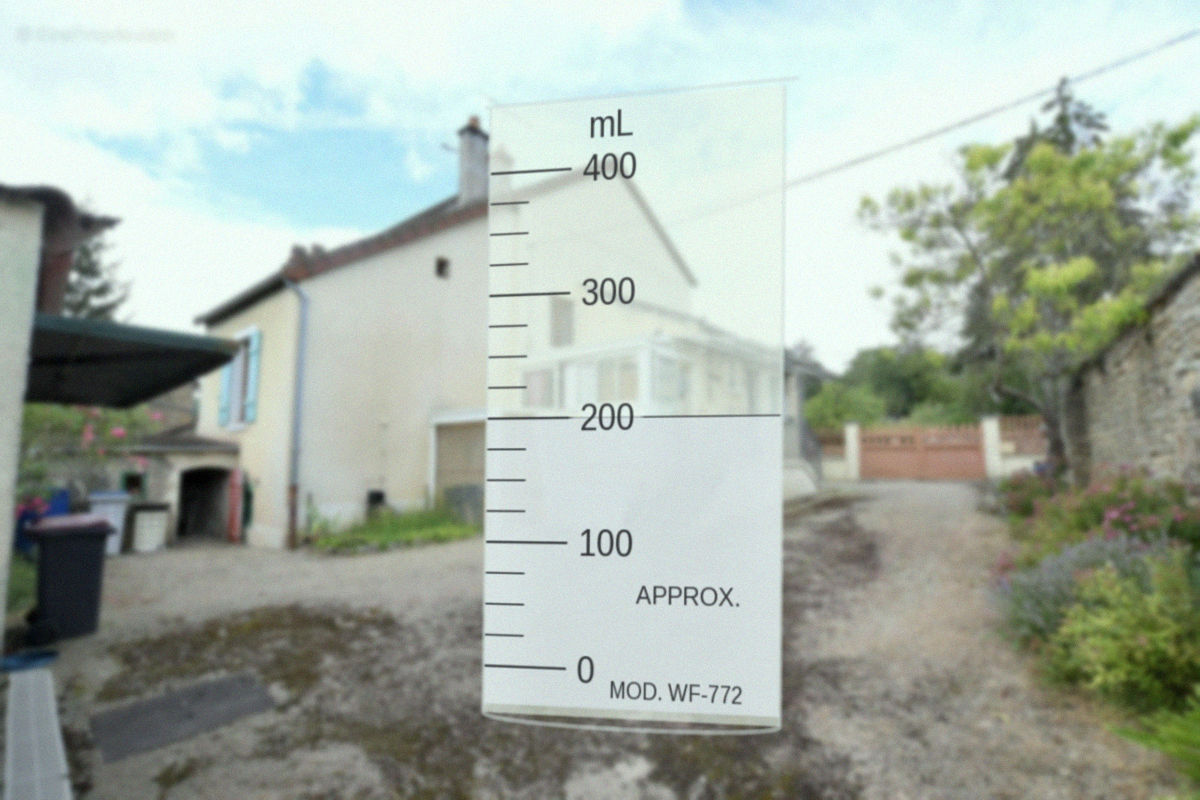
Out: 200
